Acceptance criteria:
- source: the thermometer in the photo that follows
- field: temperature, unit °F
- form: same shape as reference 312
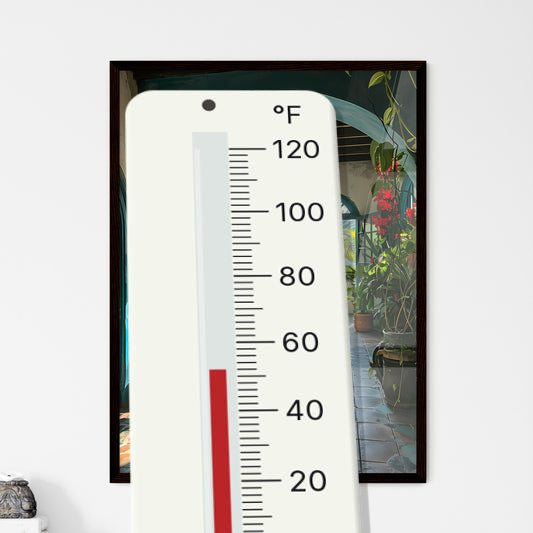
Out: 52
